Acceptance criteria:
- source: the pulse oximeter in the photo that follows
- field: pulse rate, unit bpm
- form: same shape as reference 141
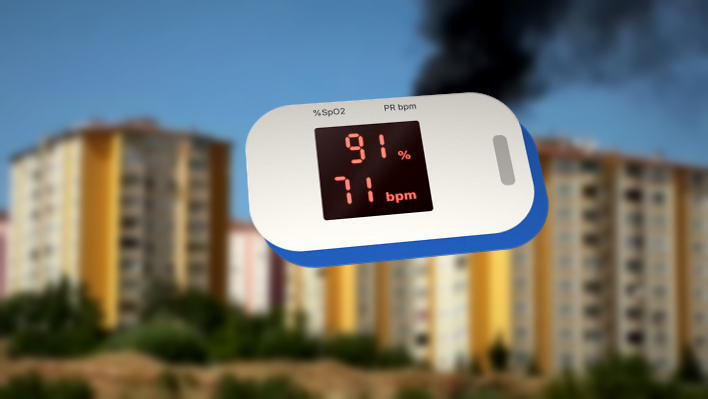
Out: 71
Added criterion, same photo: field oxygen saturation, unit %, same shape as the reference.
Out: 91
